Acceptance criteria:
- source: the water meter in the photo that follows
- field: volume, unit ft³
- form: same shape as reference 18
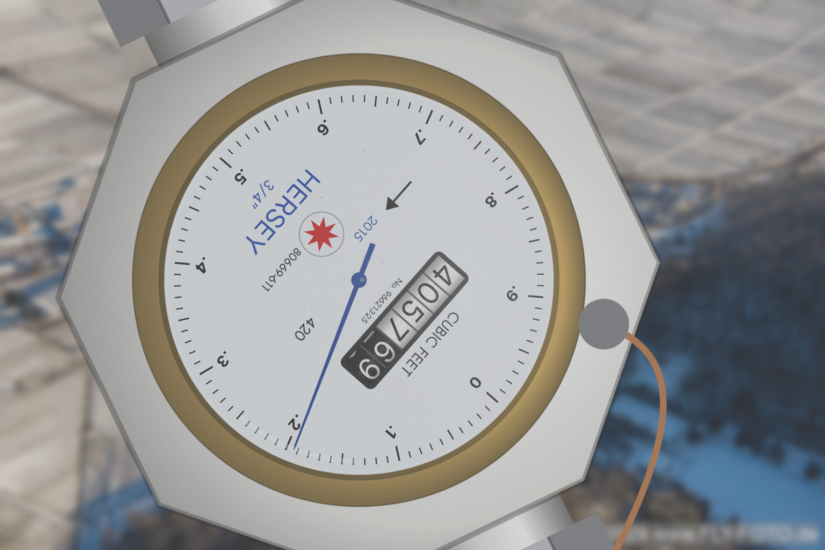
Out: 405769.19
